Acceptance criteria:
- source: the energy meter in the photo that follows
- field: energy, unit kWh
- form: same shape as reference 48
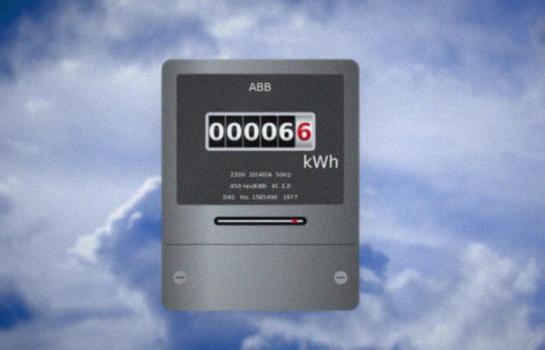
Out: 6.6
